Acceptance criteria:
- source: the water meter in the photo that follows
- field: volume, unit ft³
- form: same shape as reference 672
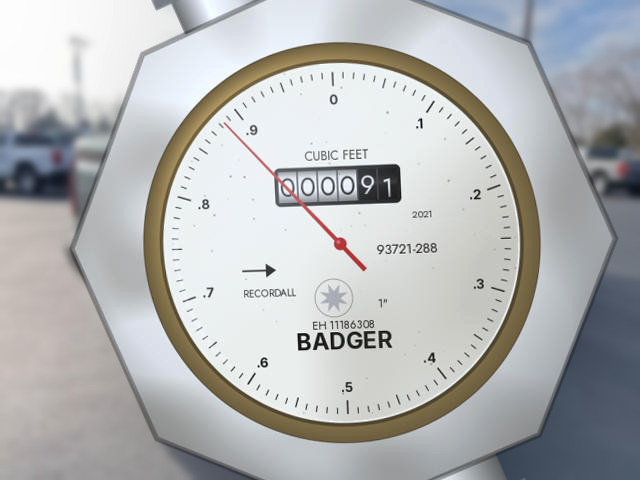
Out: 90.88
